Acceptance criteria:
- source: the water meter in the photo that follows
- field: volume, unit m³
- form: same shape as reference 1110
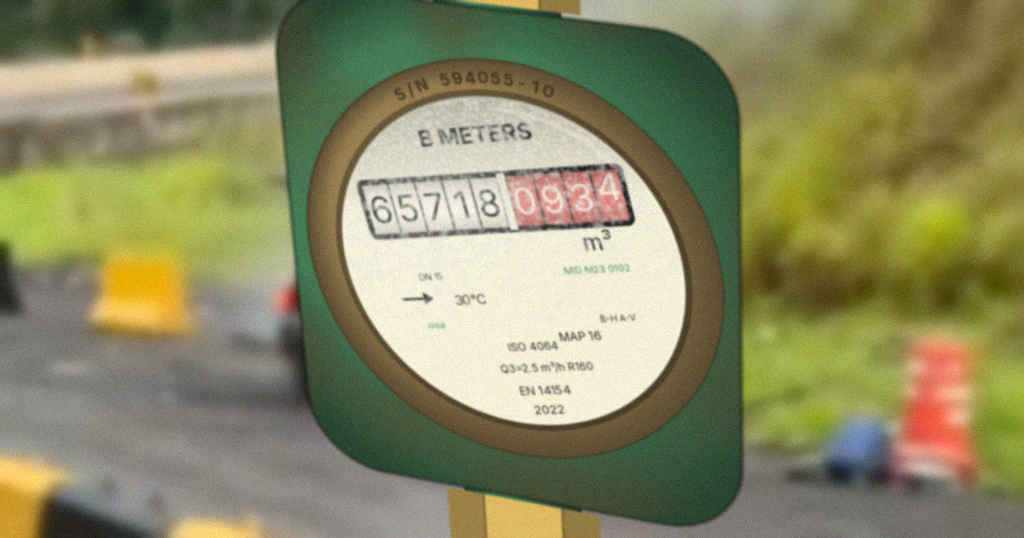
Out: 65718.0934
